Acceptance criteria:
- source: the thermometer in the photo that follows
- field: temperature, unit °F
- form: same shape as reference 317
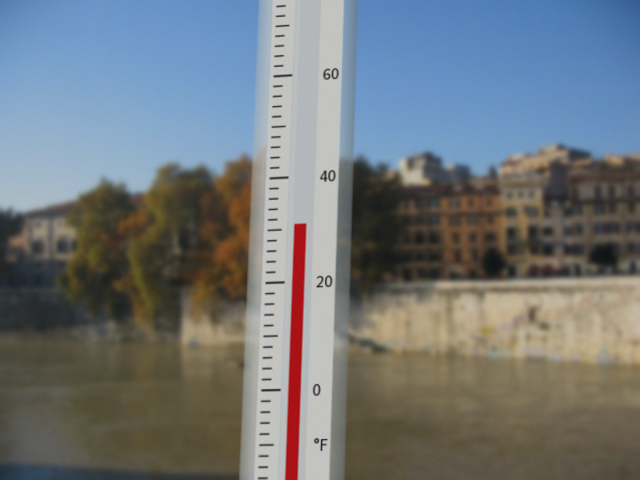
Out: 31
